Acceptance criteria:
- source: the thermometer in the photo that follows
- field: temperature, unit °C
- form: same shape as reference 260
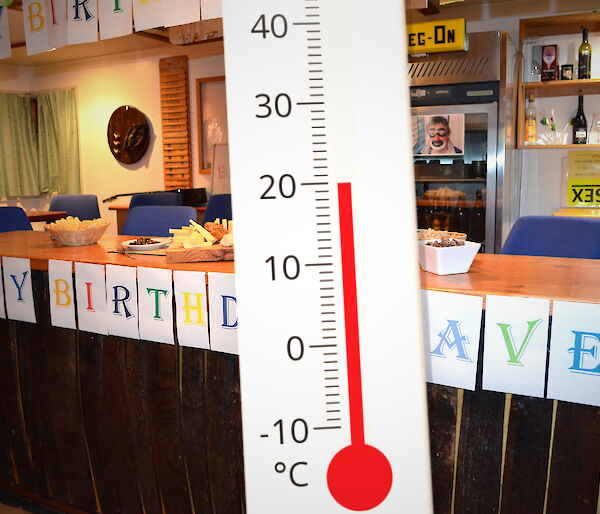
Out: 20
